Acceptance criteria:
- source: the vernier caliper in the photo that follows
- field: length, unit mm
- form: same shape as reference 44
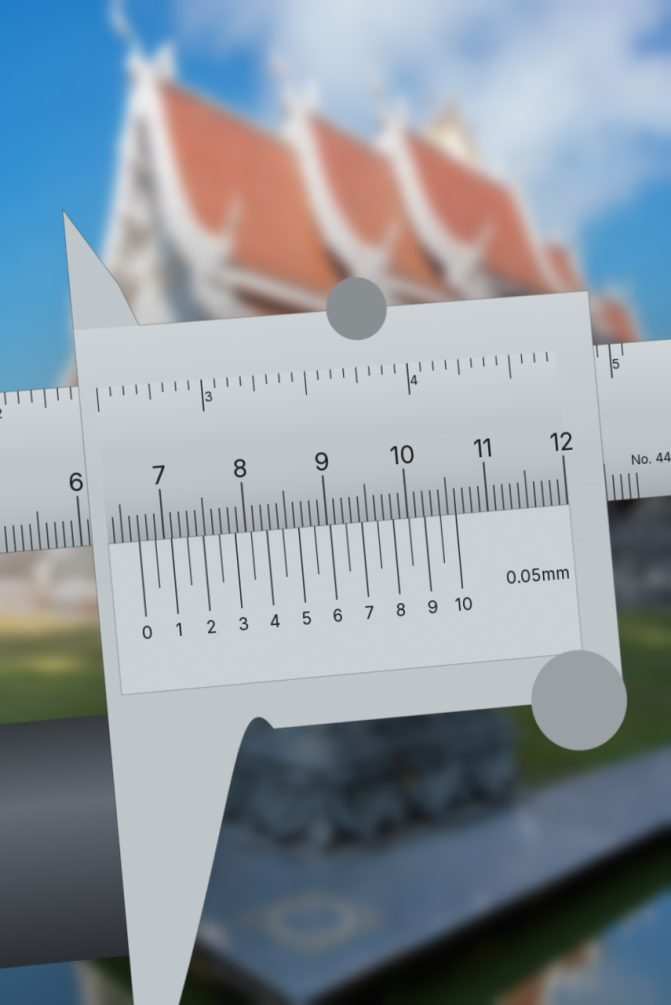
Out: 67.0
